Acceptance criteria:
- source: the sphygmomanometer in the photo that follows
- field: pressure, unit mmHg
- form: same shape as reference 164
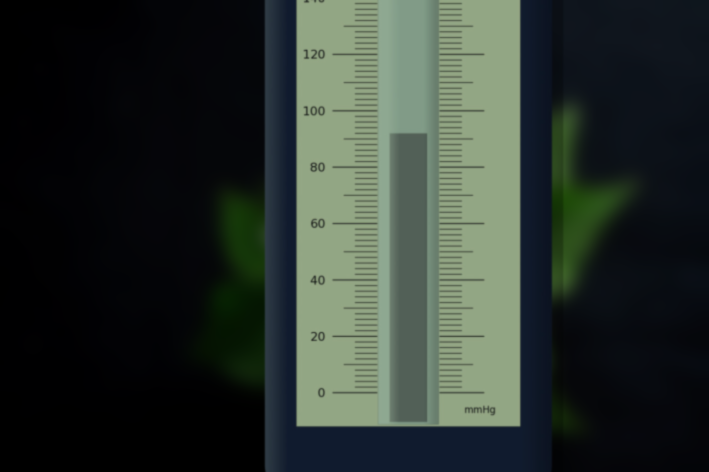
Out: 92
